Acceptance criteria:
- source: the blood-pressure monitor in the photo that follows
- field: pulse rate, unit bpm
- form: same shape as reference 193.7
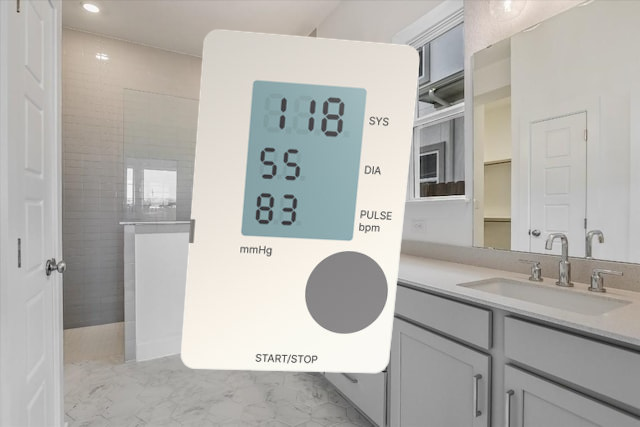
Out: 83
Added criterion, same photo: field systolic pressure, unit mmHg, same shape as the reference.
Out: 118
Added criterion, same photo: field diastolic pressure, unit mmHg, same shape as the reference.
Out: 55
